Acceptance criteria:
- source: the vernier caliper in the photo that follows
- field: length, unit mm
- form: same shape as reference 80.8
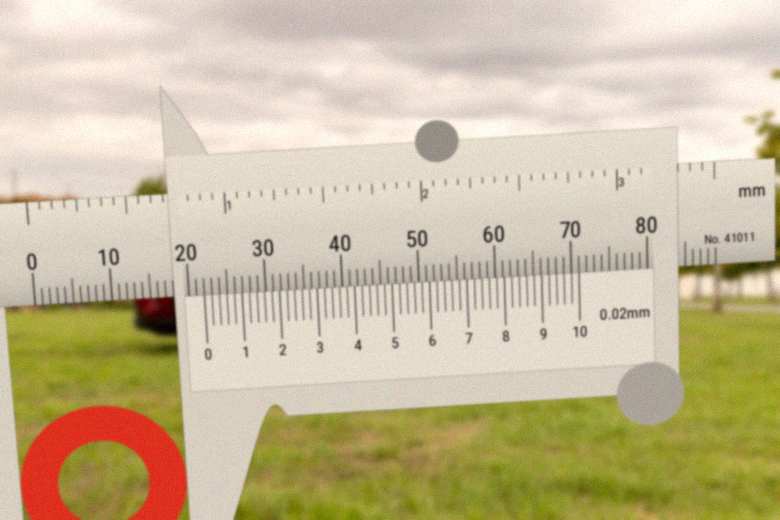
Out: 22.0
